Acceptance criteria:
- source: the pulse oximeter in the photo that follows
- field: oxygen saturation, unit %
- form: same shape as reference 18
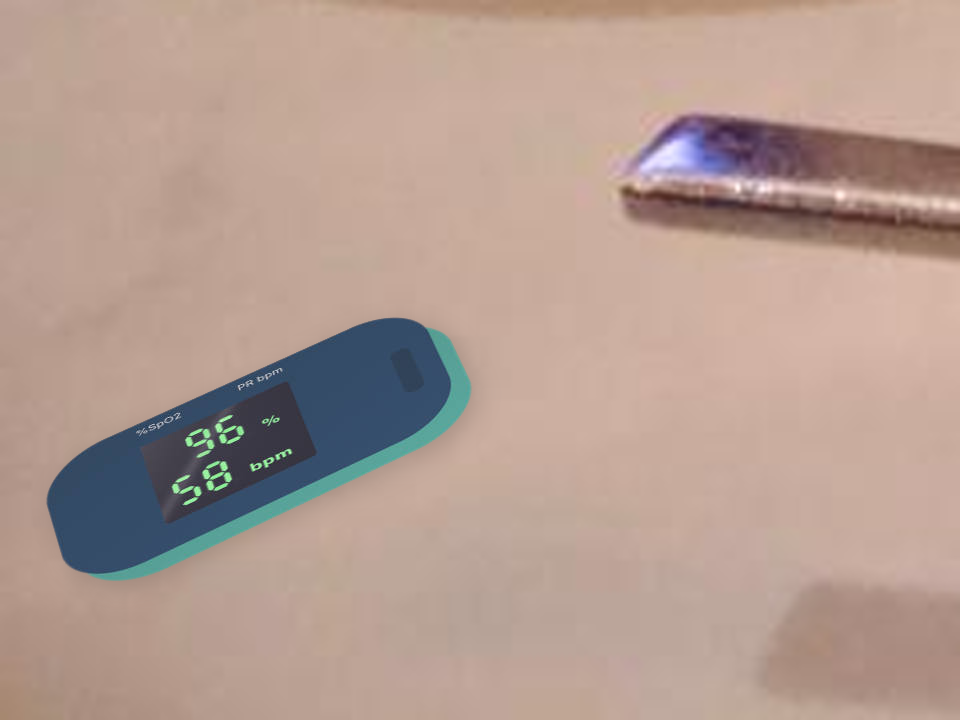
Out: 96
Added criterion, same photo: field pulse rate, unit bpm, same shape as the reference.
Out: 58
